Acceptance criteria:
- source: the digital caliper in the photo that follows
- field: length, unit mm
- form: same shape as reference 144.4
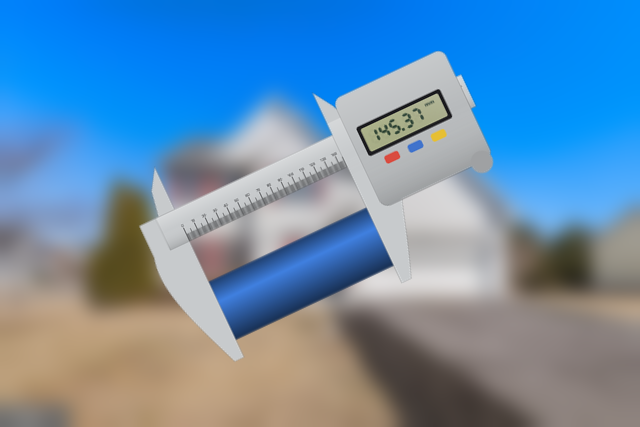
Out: 145.37
